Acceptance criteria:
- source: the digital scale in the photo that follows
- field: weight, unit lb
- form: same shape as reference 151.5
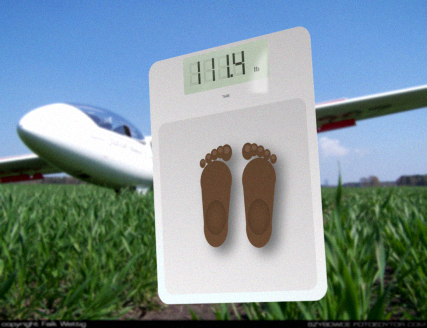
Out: 111.4
